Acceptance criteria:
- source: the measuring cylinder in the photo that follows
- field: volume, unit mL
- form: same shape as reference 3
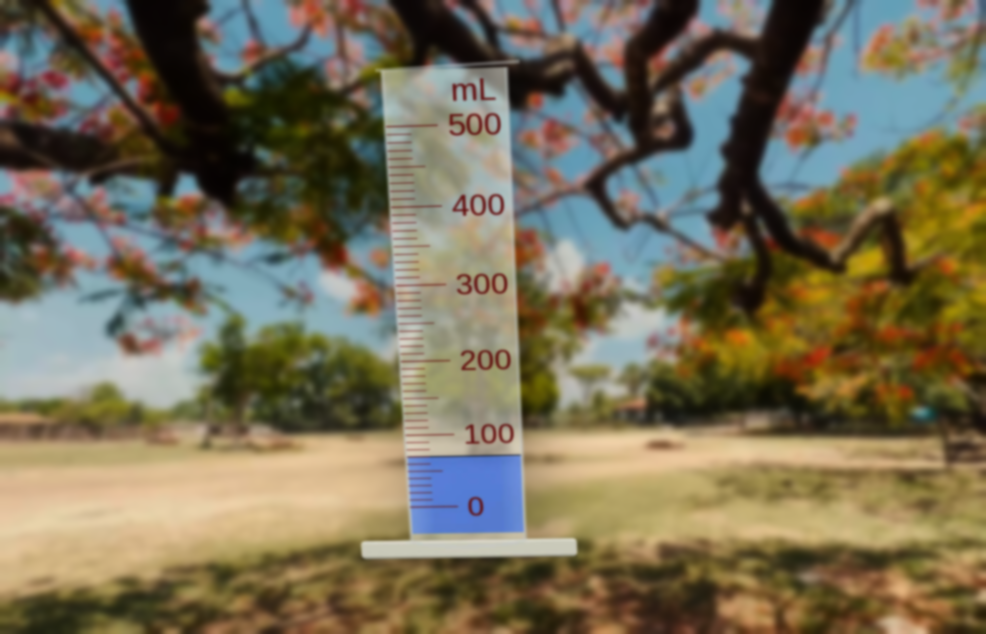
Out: 70
